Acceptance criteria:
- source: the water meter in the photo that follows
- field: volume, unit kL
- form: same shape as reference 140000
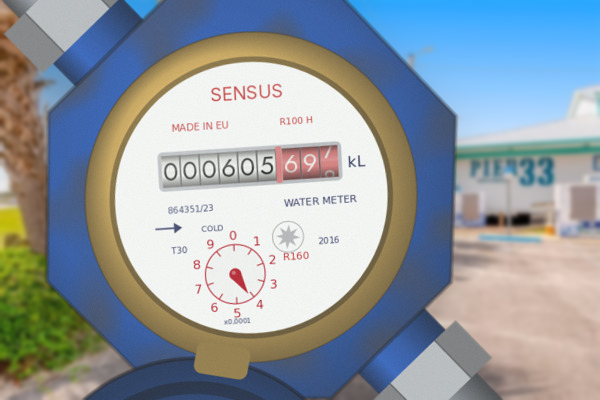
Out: 605.6974
